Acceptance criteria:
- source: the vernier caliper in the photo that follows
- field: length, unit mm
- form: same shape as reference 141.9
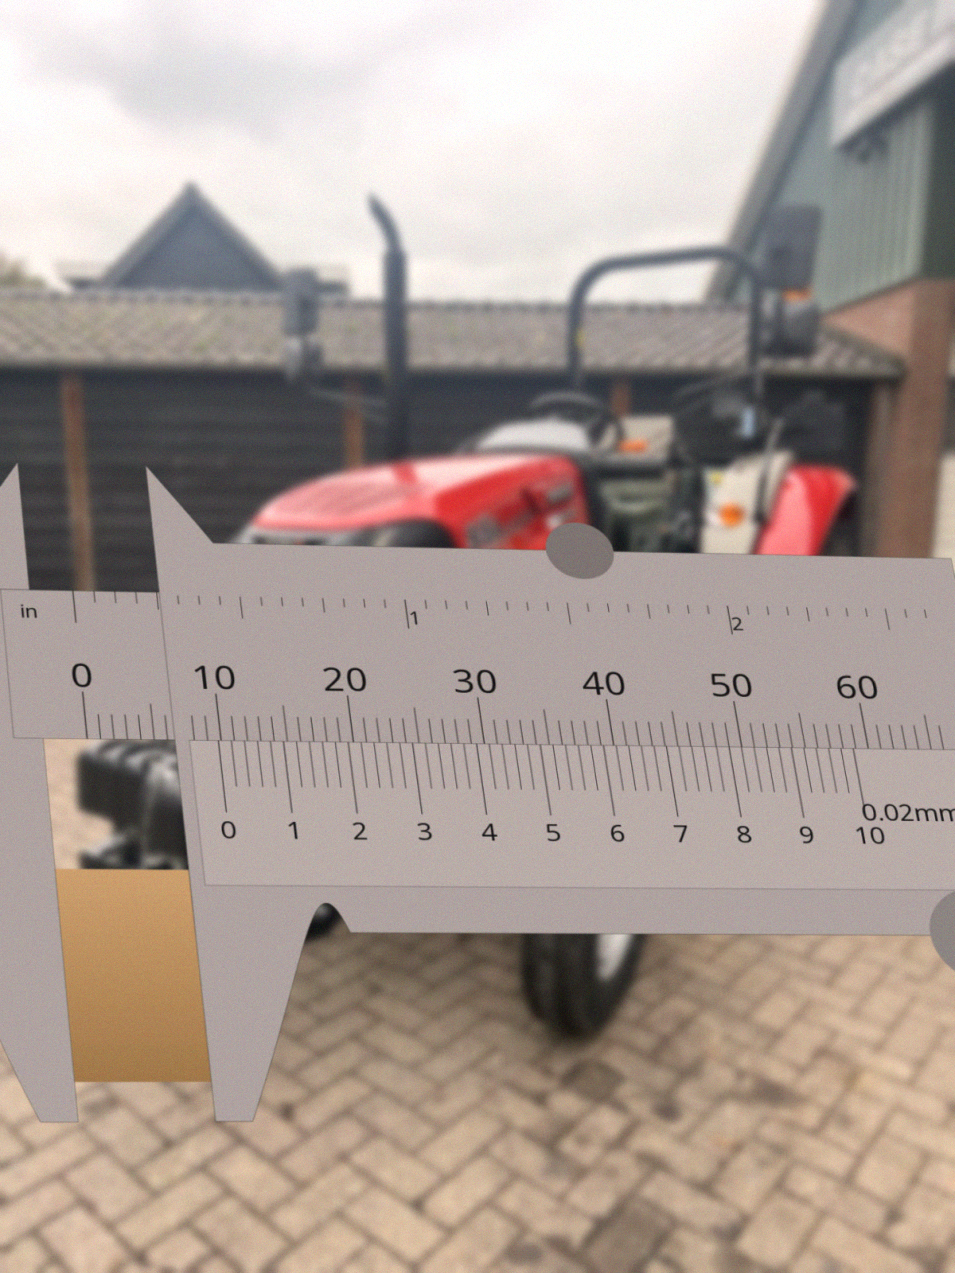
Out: 9.8
